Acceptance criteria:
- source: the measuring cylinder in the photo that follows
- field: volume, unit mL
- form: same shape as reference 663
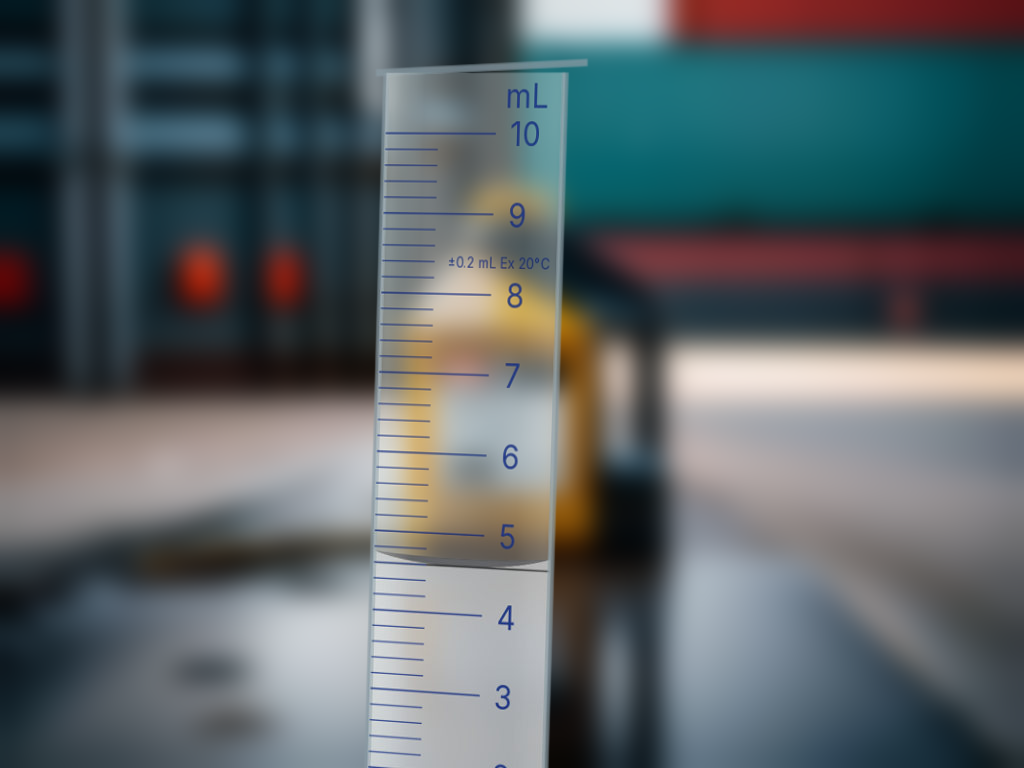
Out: 4.6
